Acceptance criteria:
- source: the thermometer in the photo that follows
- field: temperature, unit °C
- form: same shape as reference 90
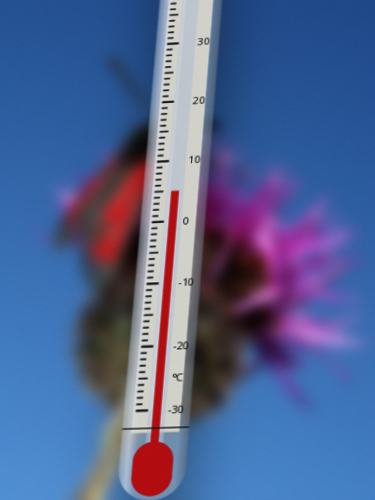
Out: 5
